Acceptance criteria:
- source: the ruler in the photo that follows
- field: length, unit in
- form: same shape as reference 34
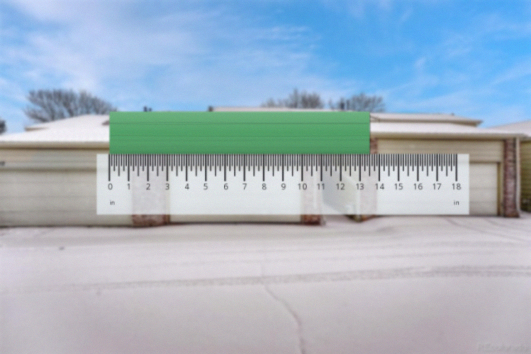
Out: 13.5
